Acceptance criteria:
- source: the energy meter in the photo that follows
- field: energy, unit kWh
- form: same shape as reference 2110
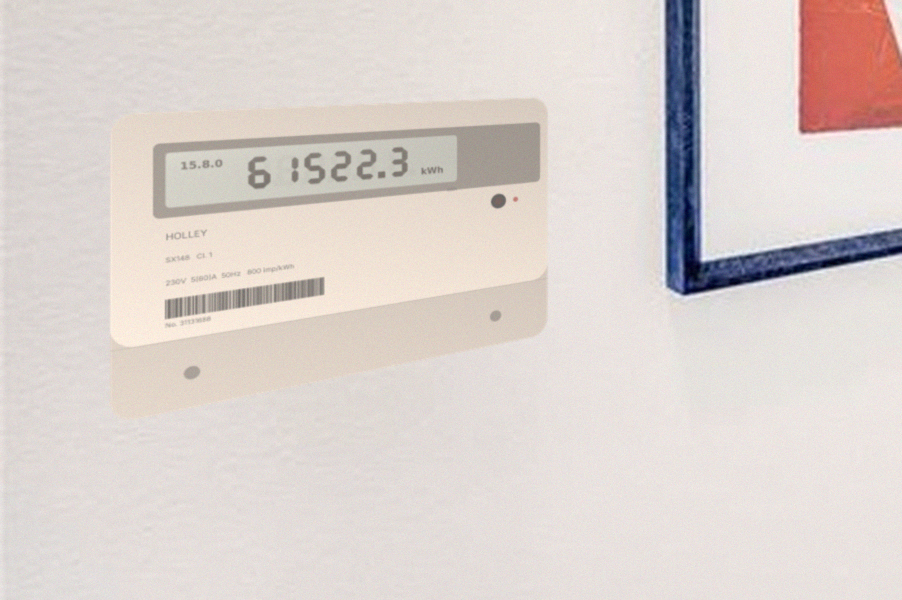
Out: 61522.3
